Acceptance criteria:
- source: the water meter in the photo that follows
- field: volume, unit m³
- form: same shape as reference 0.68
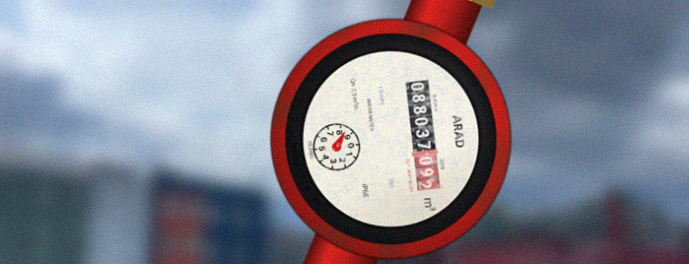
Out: 88037.0918
